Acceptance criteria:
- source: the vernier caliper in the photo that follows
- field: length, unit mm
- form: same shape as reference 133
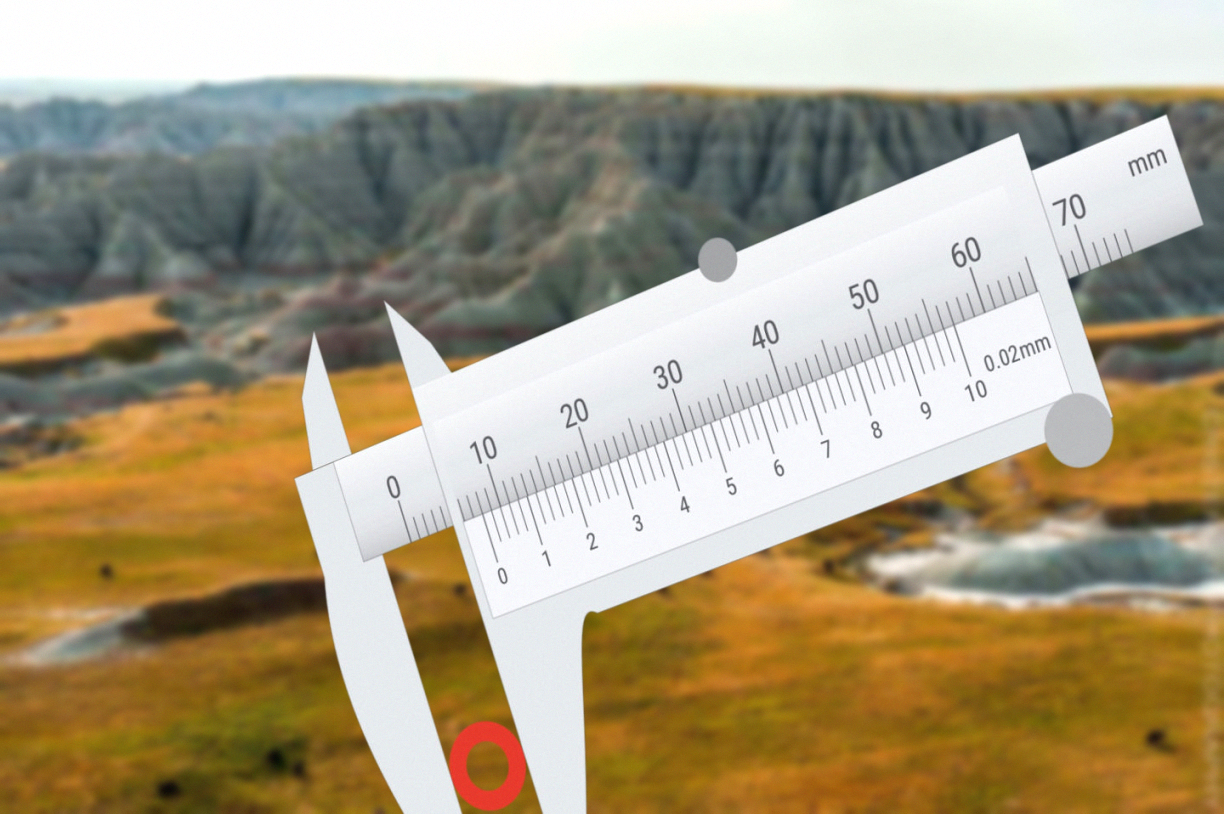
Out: 8.0
